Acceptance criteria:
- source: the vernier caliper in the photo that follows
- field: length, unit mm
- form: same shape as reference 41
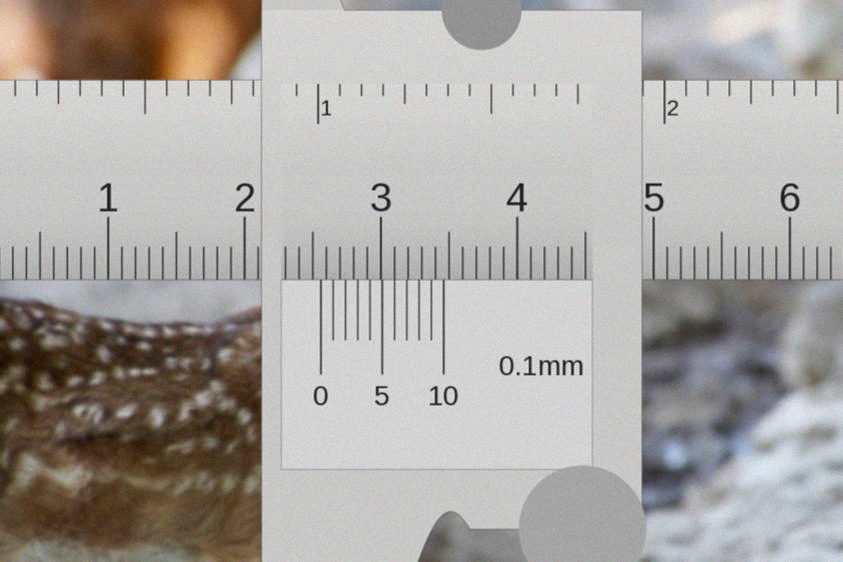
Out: 25.6
